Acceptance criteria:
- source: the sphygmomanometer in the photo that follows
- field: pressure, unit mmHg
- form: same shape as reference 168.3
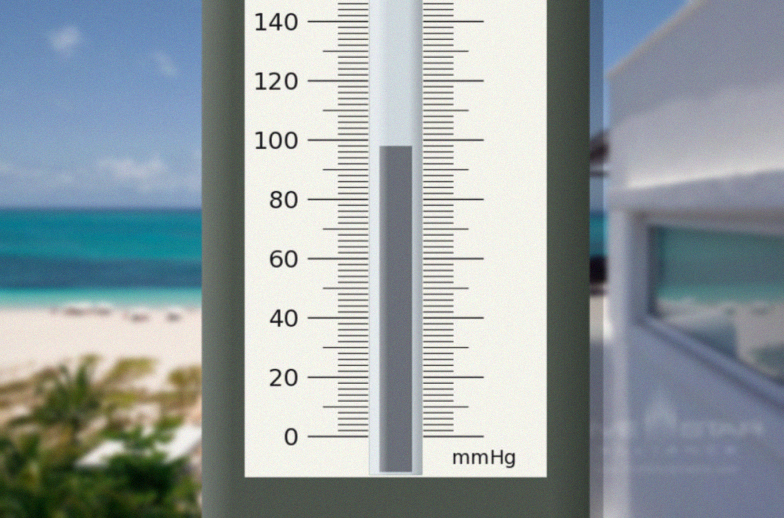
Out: 98
